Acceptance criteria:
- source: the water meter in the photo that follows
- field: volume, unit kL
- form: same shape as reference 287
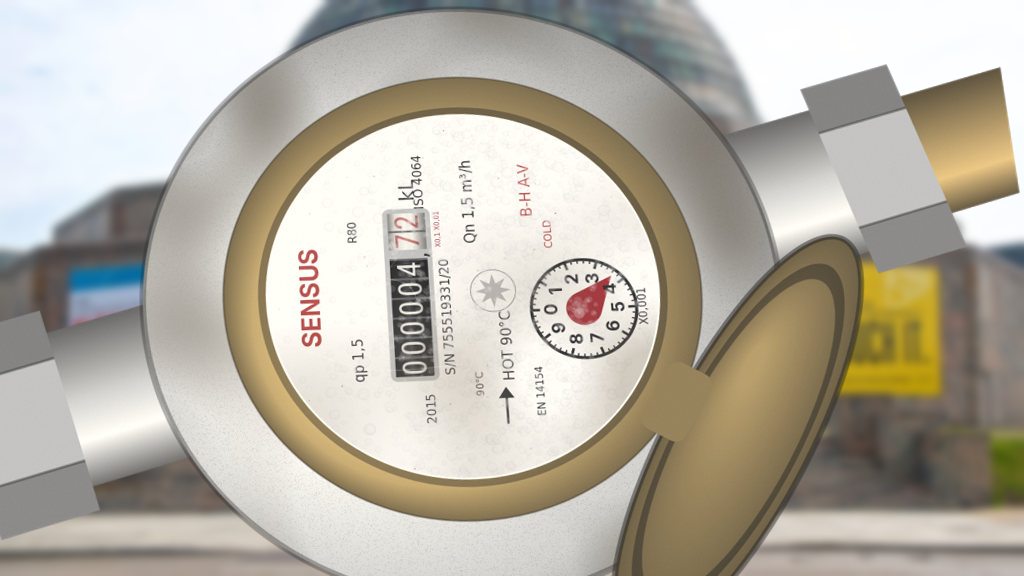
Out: 4.723
